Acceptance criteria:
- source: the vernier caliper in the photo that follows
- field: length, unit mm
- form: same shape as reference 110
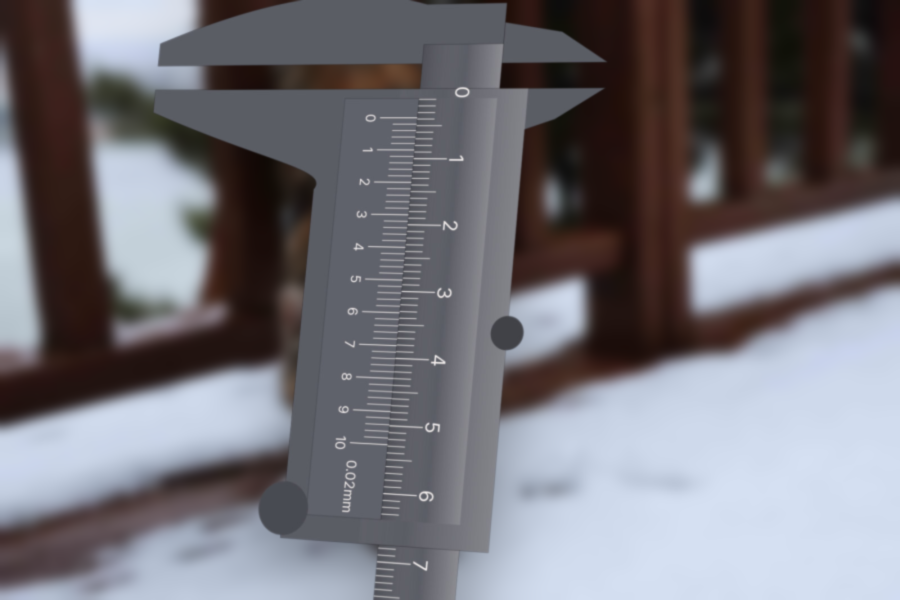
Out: 3.8
